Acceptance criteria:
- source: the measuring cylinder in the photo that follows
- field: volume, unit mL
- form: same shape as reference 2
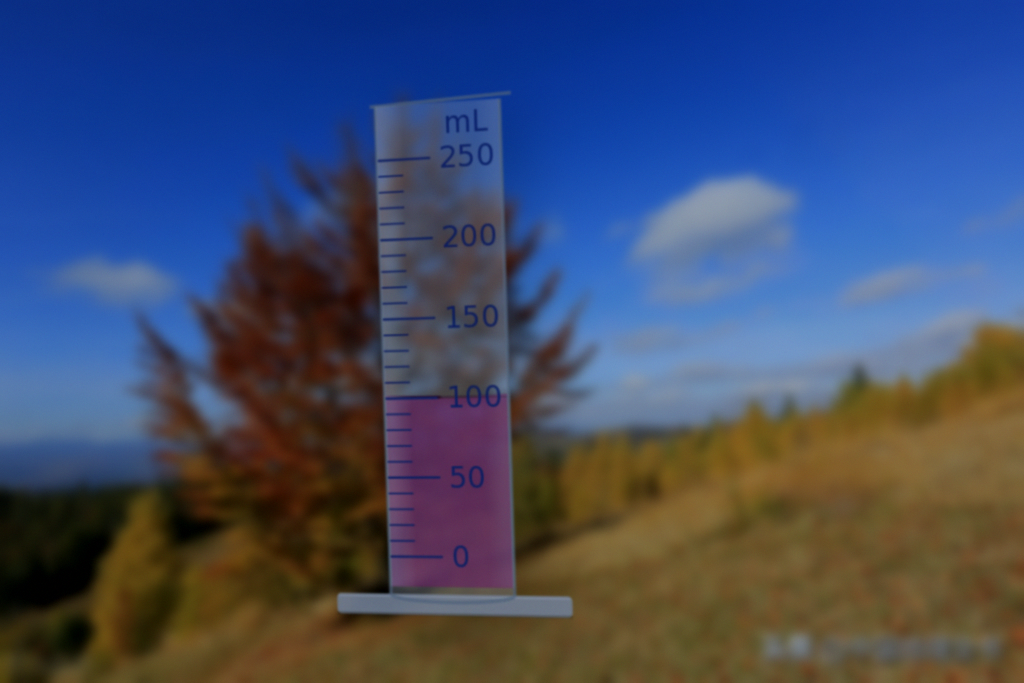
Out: 100
